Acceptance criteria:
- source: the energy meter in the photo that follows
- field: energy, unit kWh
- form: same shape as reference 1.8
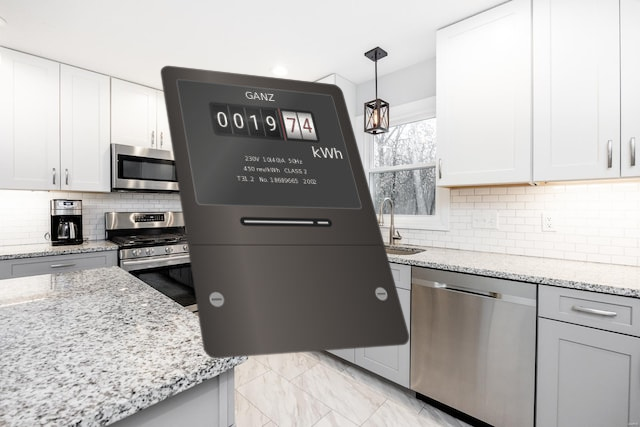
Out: 19.74
